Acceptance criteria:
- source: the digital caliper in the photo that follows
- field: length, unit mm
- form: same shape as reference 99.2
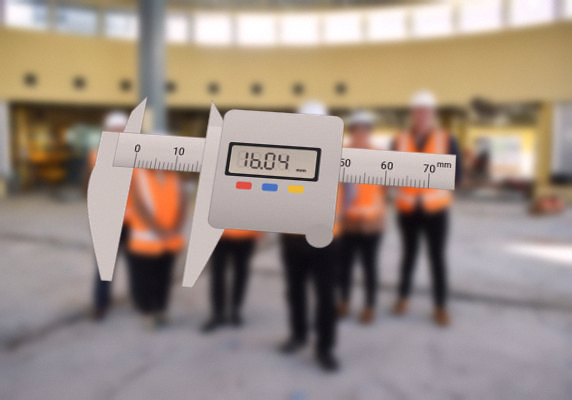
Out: 16.04
